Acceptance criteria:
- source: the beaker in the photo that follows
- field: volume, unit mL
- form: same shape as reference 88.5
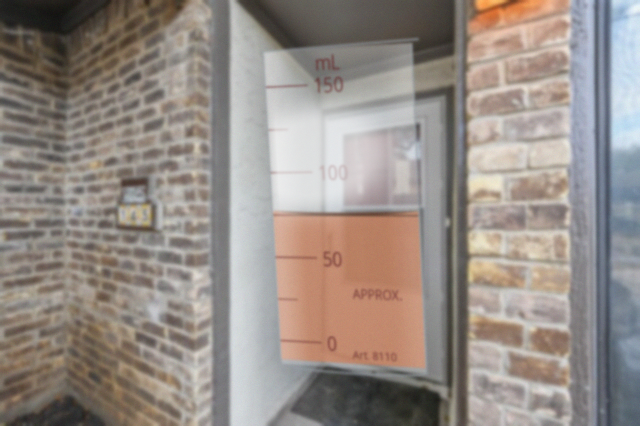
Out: 75
